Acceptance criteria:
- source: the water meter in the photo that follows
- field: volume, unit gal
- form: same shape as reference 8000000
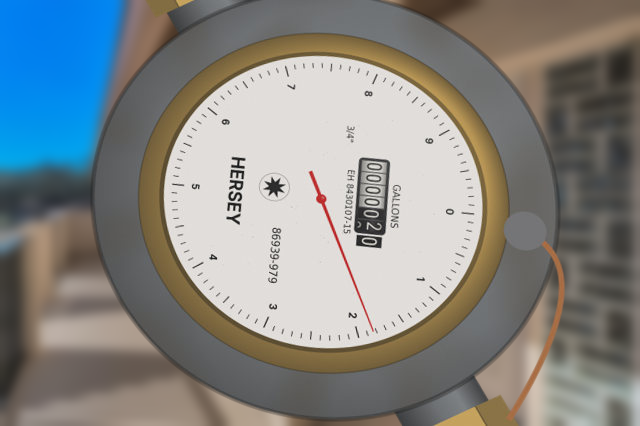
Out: 21.8
